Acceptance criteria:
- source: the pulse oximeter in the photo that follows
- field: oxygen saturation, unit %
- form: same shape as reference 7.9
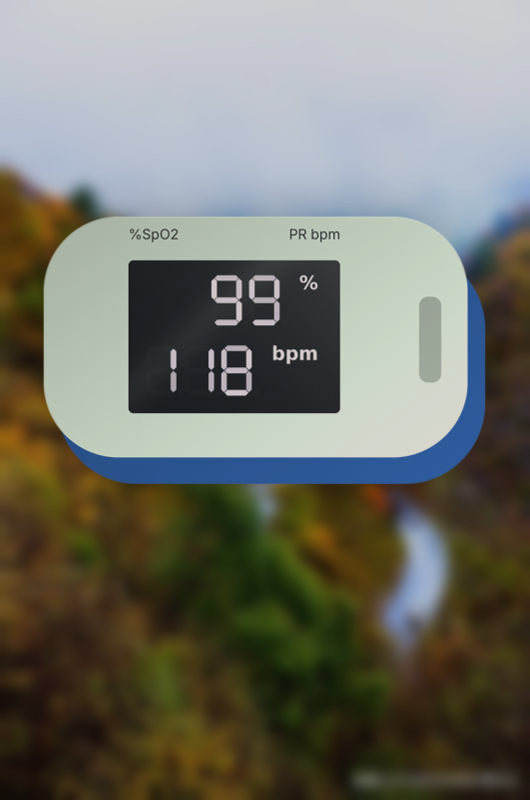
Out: 99
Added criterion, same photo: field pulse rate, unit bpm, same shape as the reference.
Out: 118
